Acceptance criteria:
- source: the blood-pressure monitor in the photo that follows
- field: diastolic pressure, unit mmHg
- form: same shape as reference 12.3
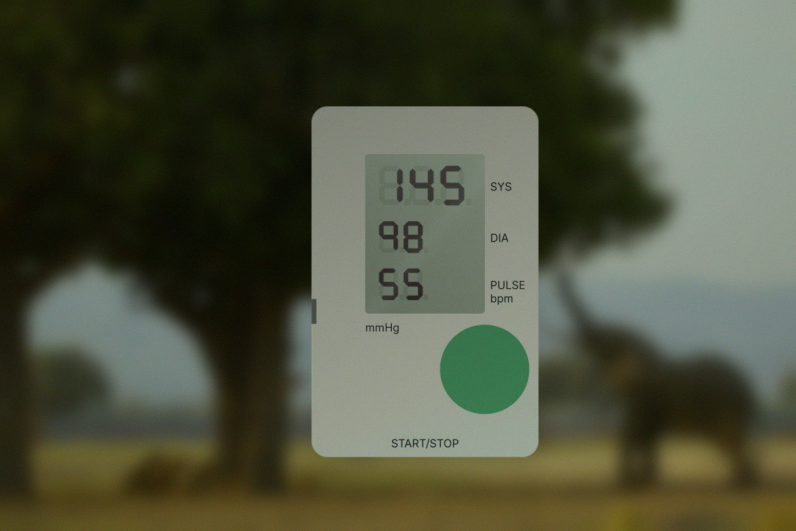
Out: 98
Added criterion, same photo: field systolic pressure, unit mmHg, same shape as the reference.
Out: 145
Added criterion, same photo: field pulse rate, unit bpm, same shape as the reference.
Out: 55
